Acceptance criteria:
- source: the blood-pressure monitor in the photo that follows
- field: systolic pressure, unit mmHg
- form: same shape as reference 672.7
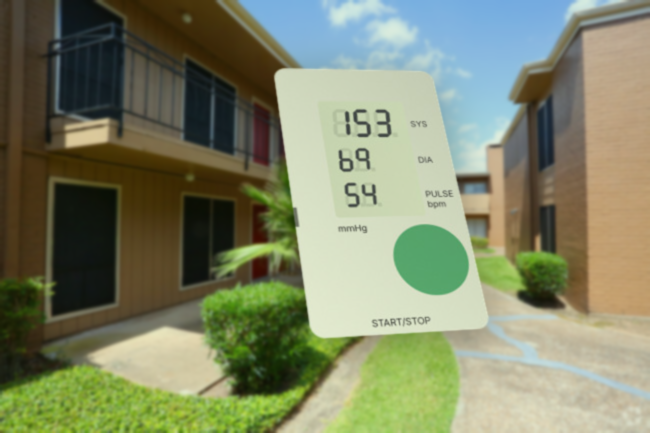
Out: 153
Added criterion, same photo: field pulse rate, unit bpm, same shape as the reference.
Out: 54
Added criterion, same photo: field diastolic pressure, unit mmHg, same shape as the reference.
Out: 69
